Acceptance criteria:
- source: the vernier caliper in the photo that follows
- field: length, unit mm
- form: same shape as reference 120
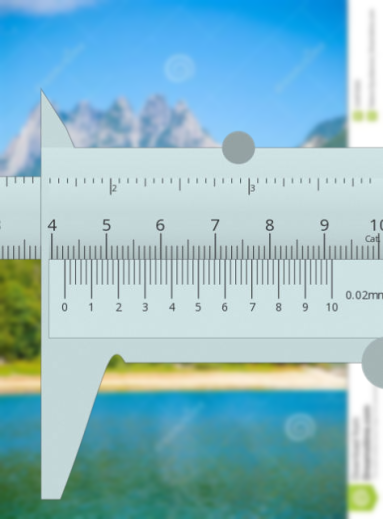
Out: 42.4
